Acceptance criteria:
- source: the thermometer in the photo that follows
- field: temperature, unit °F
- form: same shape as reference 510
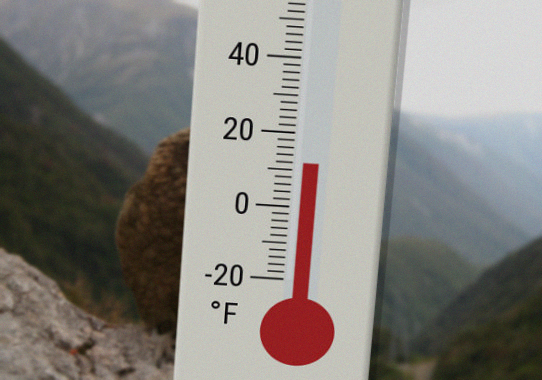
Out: 12
